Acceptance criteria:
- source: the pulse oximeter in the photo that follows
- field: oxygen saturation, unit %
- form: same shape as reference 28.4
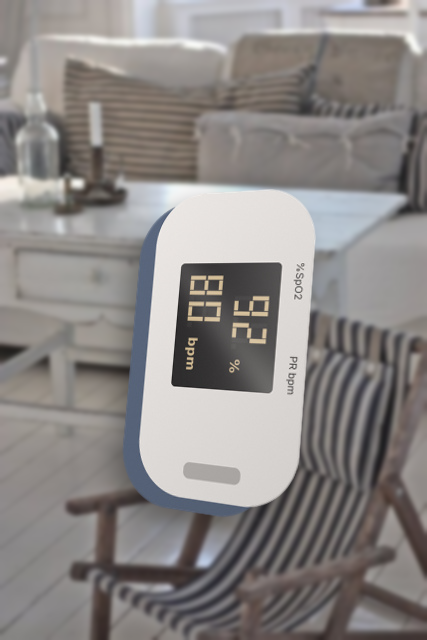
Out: 92
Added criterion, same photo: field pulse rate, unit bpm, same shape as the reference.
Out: 80
